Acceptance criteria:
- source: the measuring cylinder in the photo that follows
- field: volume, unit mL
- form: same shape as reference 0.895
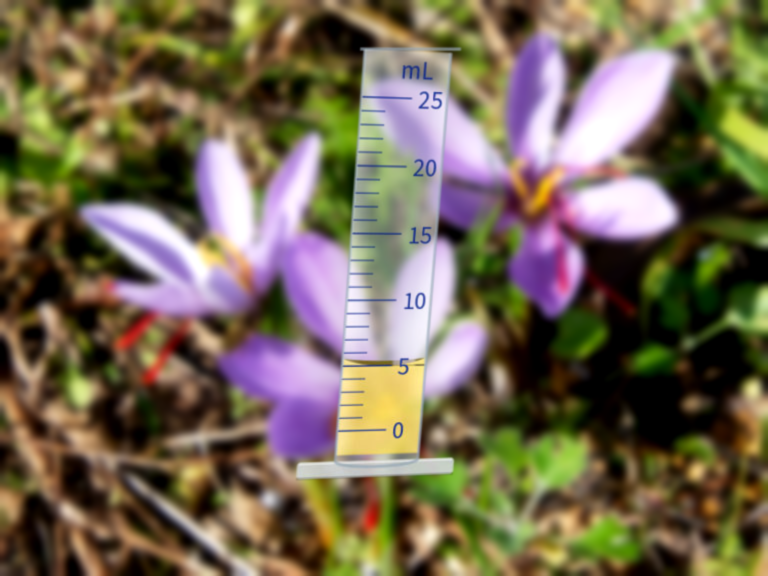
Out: 5
